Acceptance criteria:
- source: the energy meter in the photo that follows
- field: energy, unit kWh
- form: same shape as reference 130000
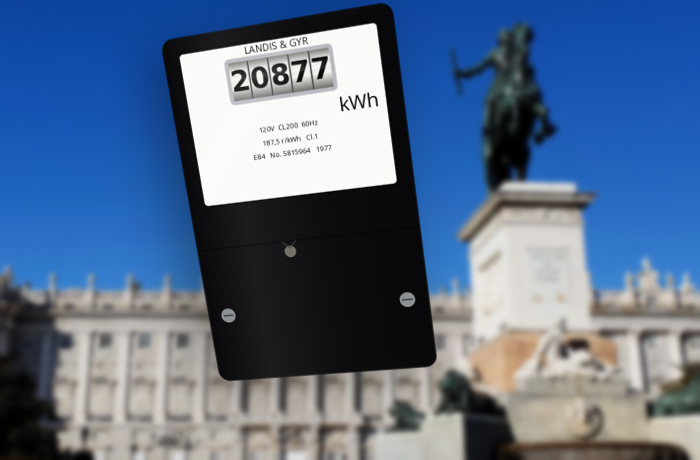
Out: 20877
